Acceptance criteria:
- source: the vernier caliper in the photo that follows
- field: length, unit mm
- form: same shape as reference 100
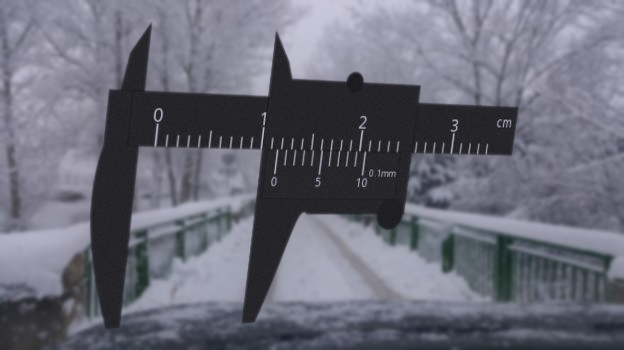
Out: 11.6
